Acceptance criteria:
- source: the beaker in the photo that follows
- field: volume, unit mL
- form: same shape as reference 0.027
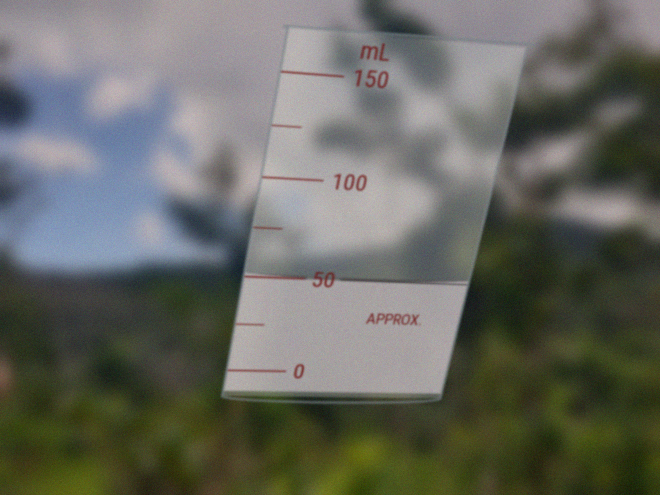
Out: 50
